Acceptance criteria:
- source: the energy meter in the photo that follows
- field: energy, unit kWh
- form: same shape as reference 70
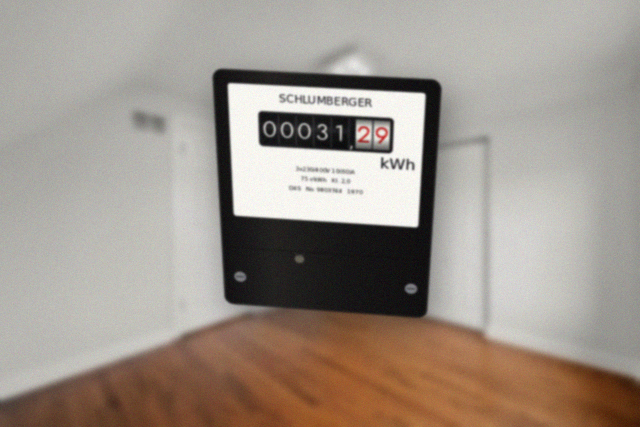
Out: 31.29
